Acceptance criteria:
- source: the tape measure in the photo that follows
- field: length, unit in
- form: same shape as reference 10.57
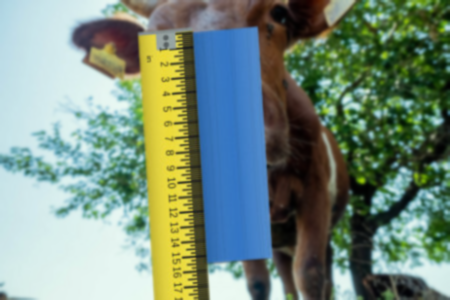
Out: 15.5
